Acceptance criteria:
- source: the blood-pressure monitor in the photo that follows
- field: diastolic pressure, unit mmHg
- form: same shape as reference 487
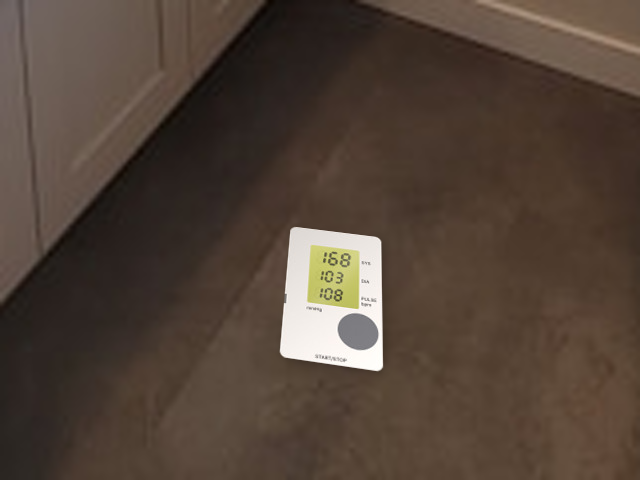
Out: 103
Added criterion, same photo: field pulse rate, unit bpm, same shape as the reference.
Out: 108
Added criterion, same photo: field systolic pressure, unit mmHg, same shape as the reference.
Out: 168
